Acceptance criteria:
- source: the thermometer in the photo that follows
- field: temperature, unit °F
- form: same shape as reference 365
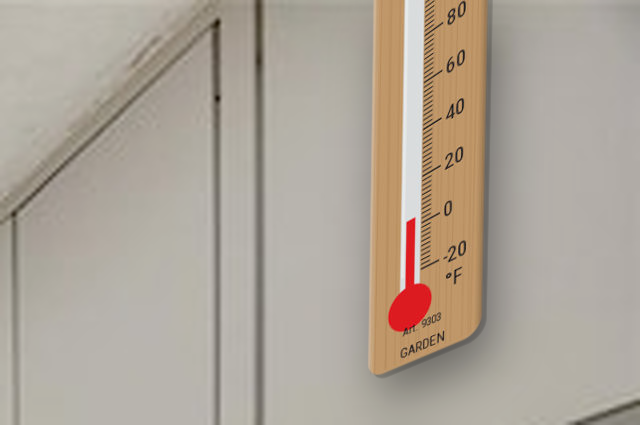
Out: 4
